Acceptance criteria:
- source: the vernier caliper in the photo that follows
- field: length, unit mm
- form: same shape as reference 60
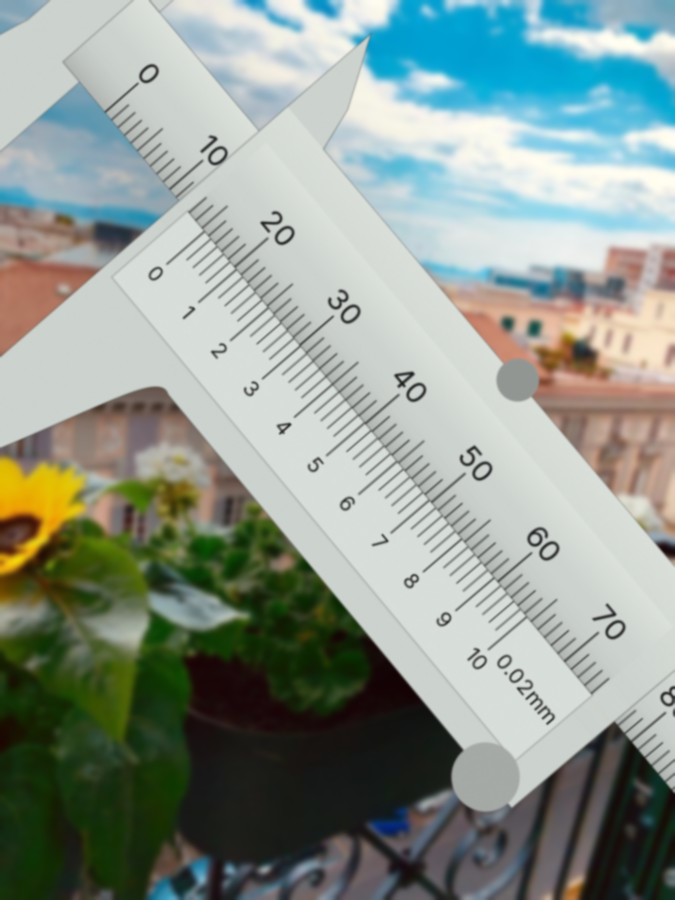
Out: 15.4
